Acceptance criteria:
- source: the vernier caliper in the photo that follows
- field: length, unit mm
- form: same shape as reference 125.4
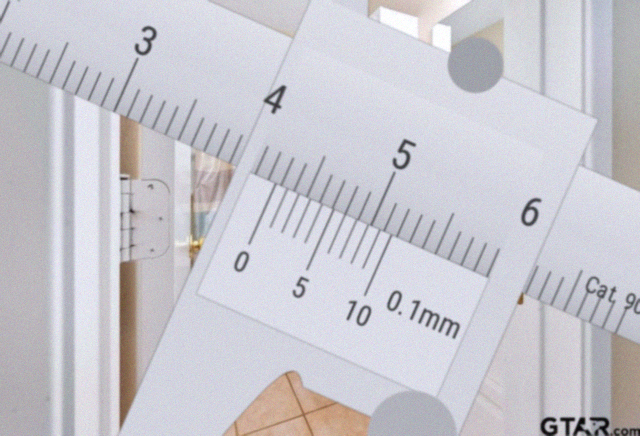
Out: 42.6
